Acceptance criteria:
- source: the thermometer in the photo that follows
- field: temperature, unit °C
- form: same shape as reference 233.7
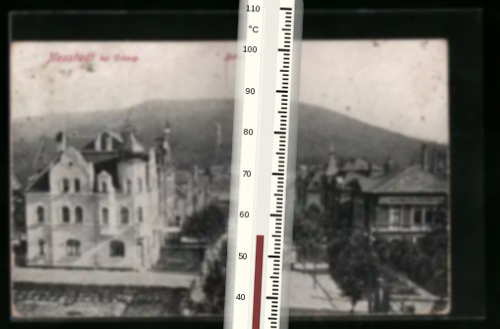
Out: 55
